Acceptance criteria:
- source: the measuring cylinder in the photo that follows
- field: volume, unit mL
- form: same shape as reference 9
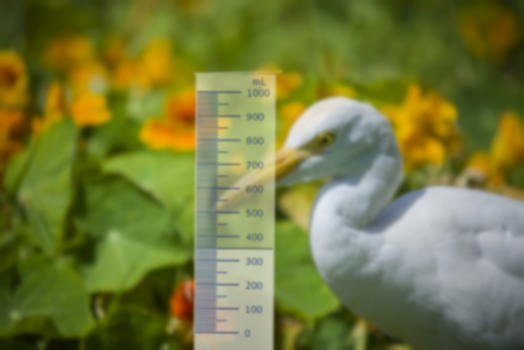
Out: 350
